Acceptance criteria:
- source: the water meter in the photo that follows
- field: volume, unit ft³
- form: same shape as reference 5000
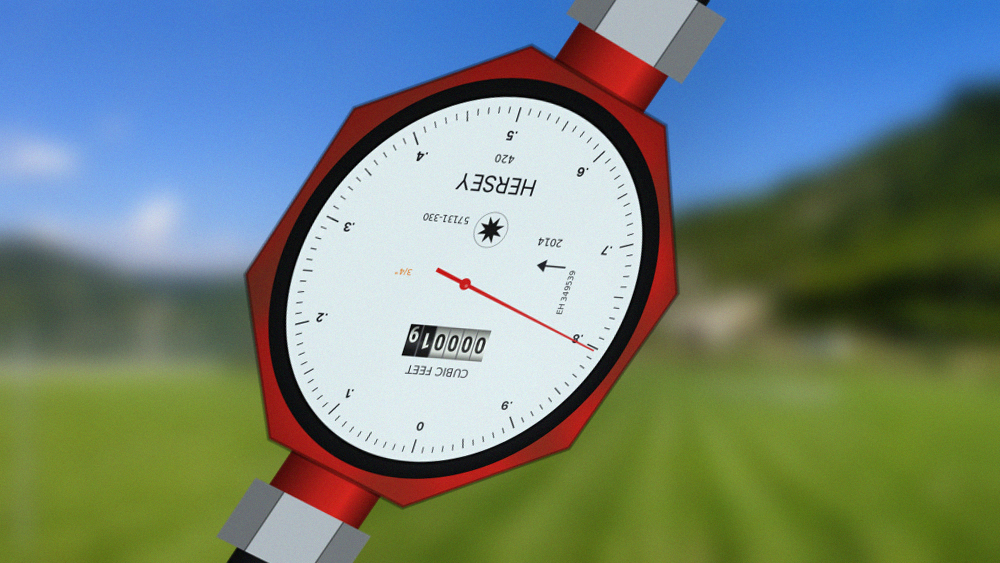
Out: 18.80
